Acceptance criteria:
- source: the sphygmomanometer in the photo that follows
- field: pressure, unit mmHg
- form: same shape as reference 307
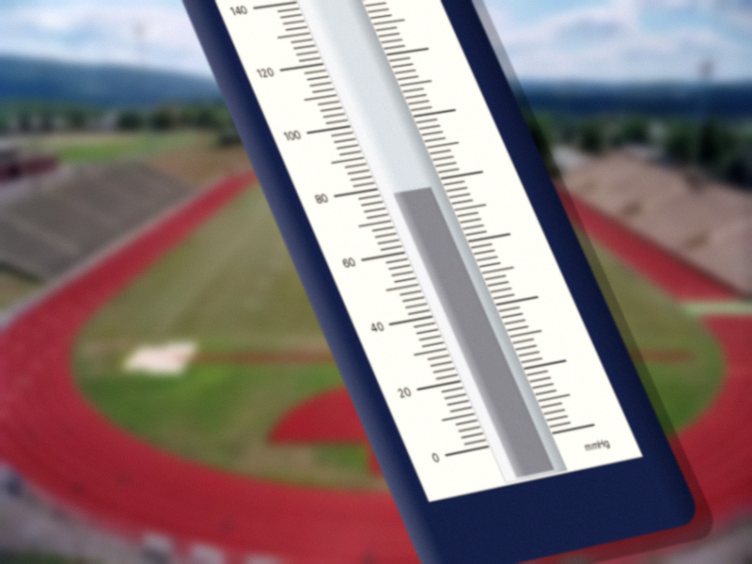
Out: 78
